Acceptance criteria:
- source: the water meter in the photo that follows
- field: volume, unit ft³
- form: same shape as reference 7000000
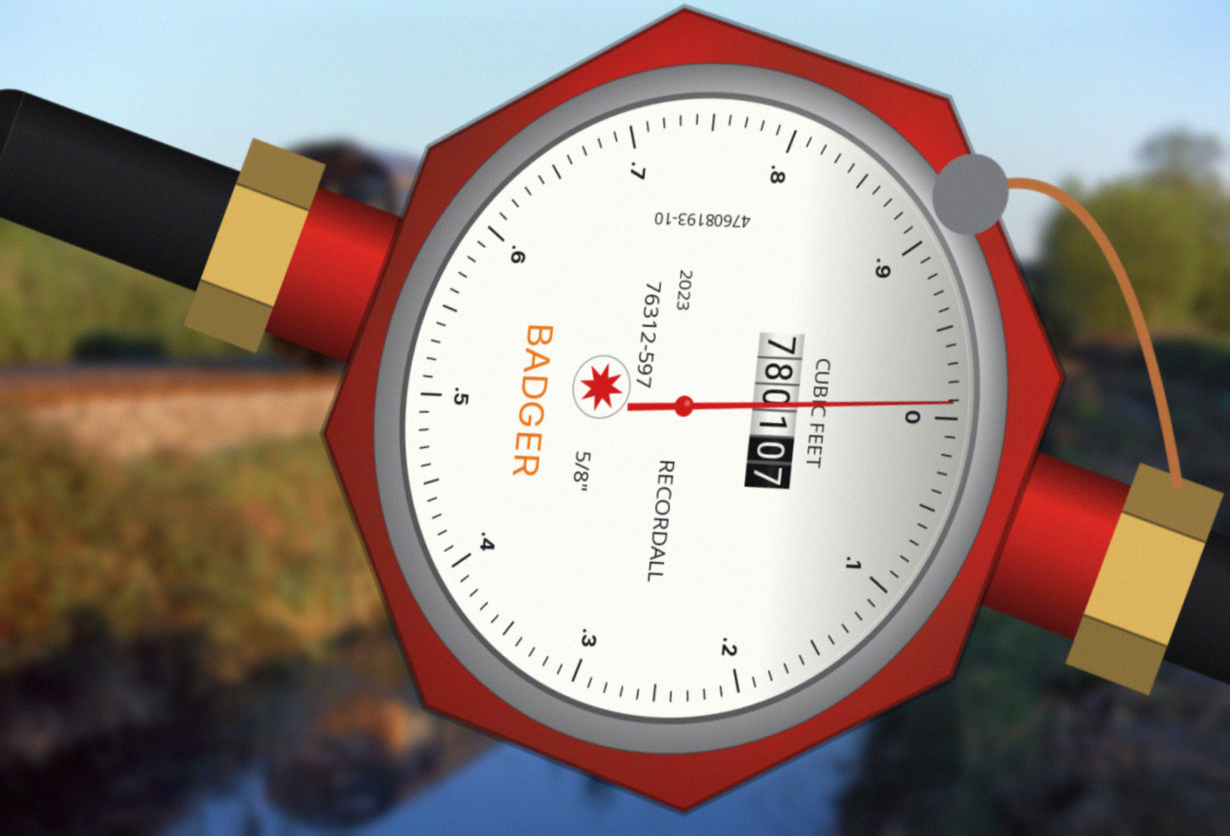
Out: 780106.99
